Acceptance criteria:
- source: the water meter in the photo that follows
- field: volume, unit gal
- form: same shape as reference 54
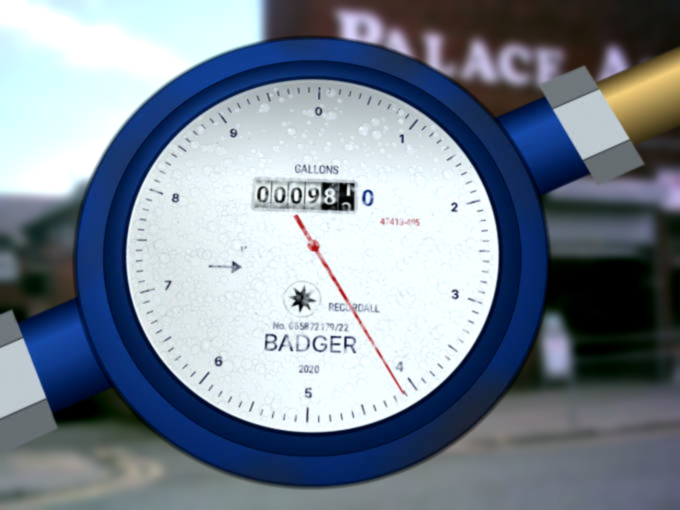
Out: 9814.1
